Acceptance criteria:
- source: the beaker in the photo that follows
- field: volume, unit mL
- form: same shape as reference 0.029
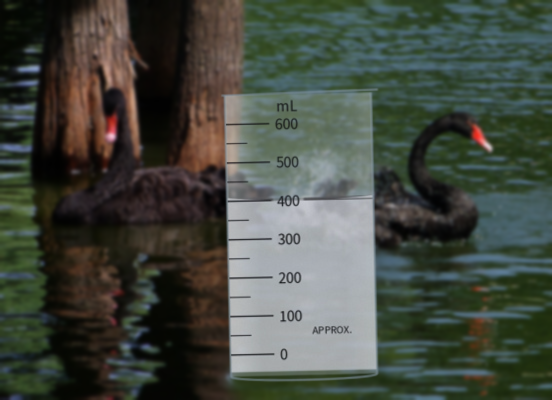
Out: 400
